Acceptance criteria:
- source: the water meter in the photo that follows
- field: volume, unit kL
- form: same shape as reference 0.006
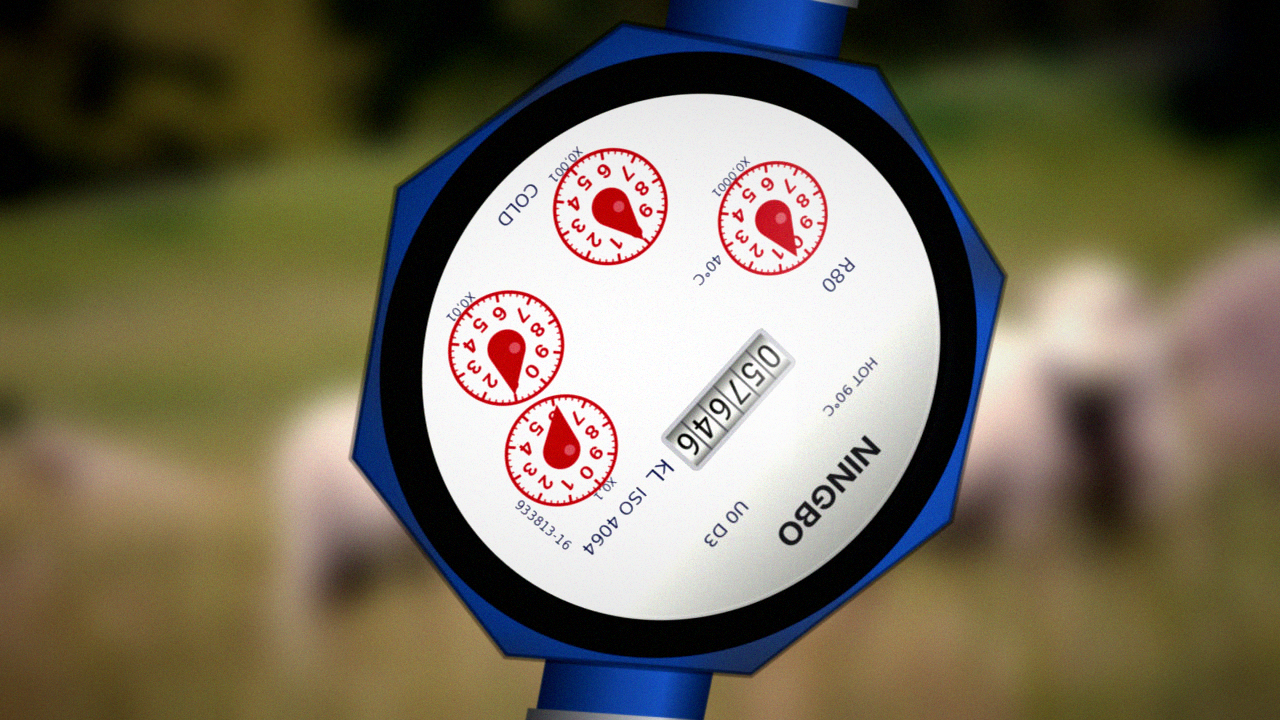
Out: 57646.6100
